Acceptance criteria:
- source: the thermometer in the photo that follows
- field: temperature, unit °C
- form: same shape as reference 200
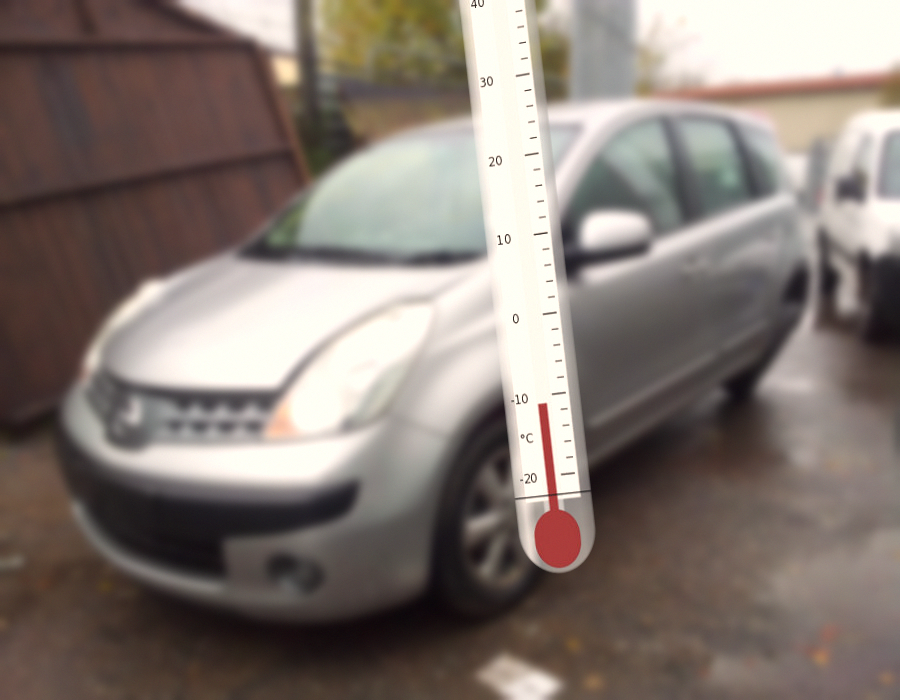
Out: -11
